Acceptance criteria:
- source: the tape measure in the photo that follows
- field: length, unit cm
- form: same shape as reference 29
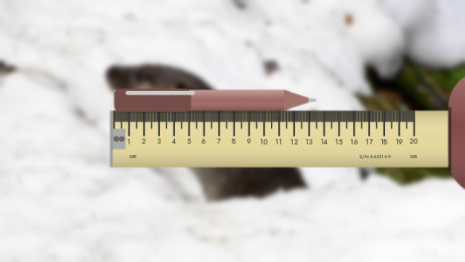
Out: 13.5
